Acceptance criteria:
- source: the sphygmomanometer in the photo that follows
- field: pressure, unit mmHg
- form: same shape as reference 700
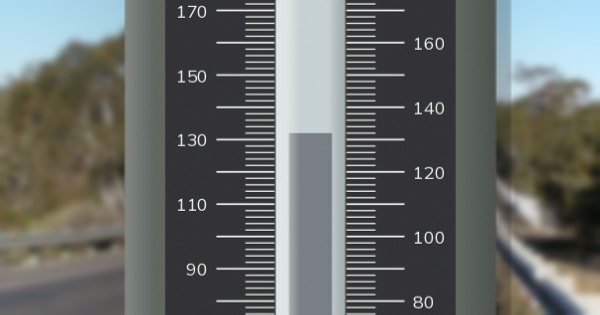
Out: 132
